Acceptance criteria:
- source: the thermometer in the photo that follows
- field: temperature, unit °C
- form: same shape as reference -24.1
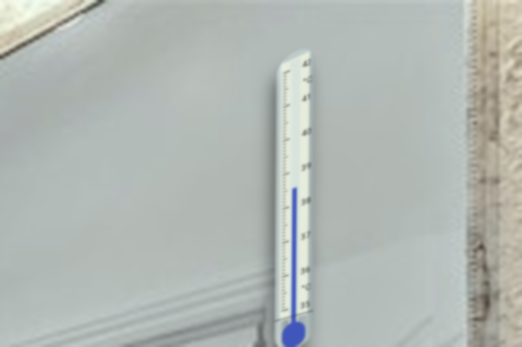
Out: 38.5
